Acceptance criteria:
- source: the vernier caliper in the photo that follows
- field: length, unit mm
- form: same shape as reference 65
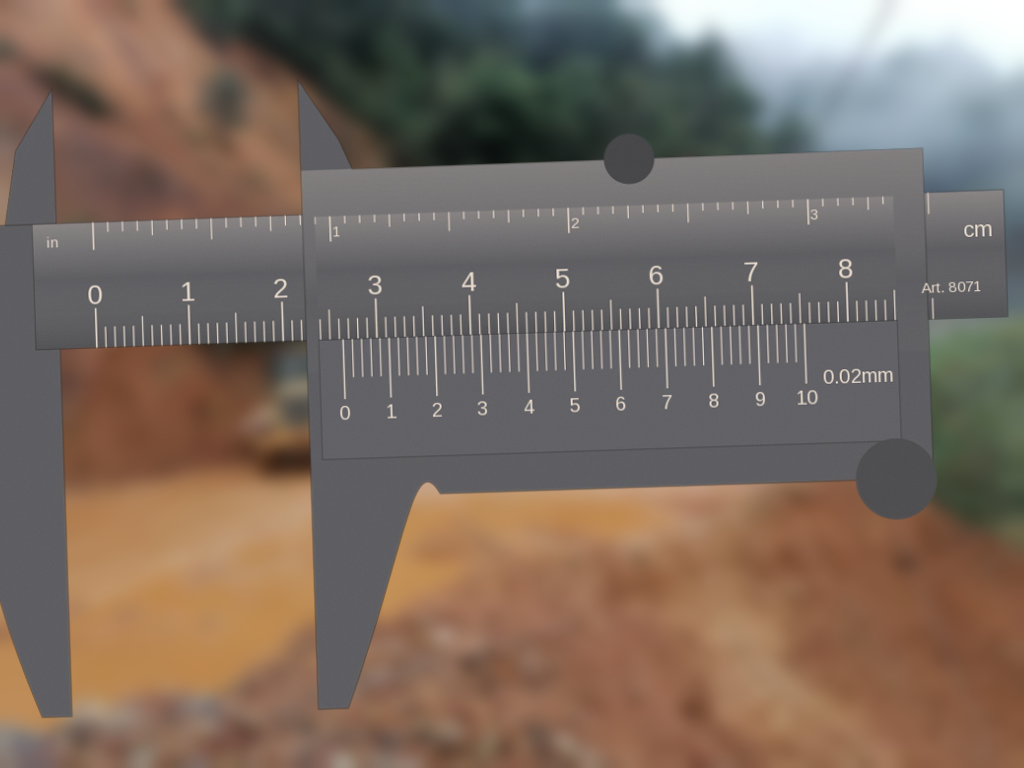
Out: 26.4
